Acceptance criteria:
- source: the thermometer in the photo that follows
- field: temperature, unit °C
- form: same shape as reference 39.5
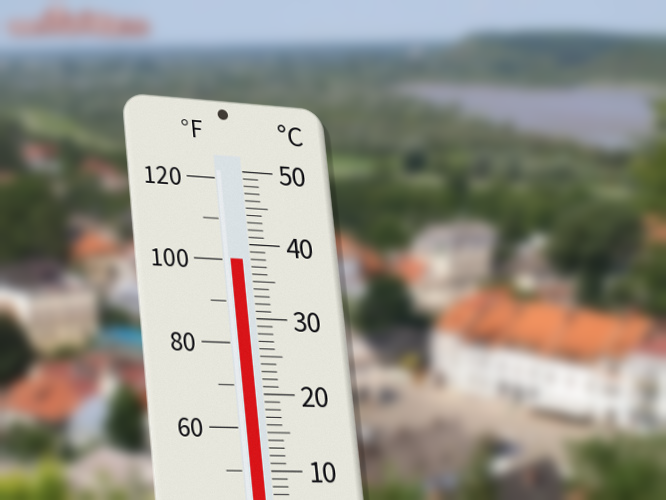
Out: 38
